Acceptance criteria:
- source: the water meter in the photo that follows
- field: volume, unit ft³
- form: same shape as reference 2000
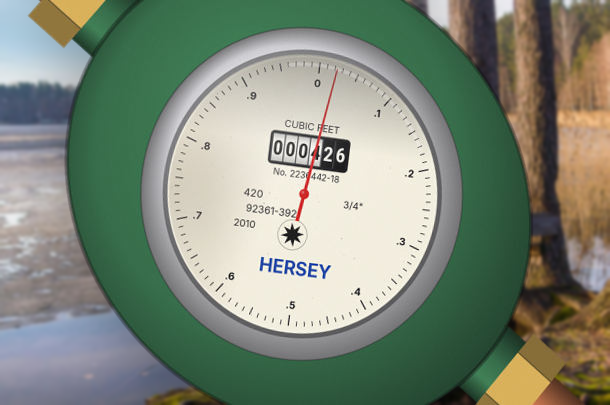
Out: 426.02
